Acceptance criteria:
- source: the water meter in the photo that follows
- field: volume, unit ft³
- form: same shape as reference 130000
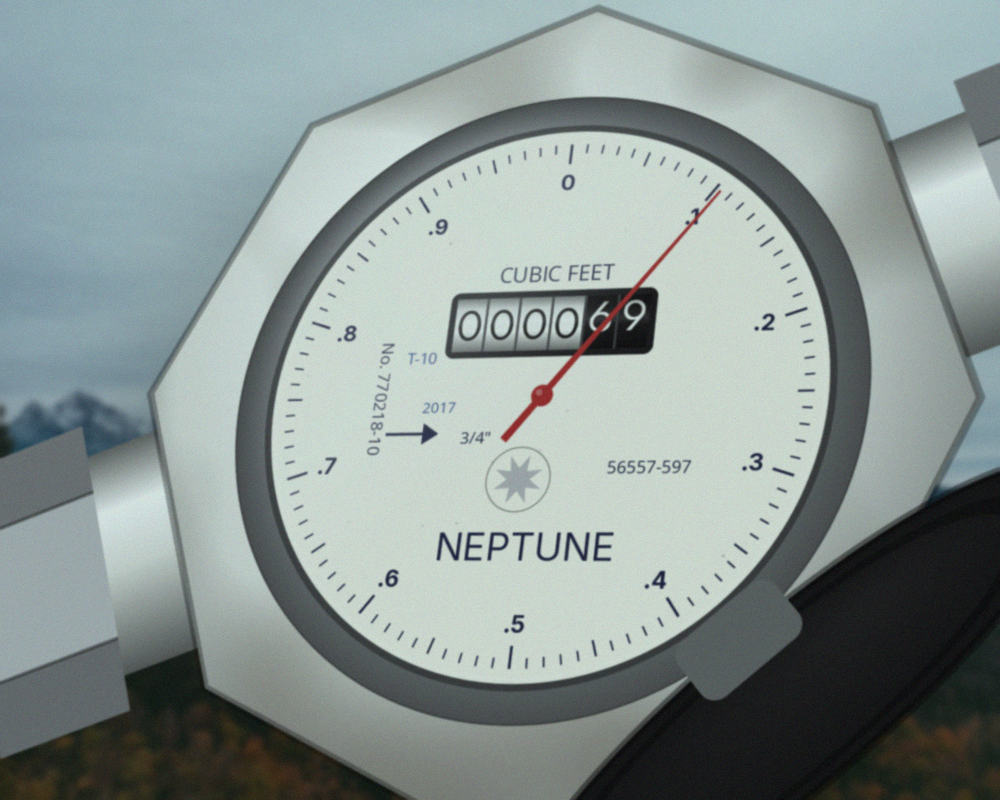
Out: 69.10
